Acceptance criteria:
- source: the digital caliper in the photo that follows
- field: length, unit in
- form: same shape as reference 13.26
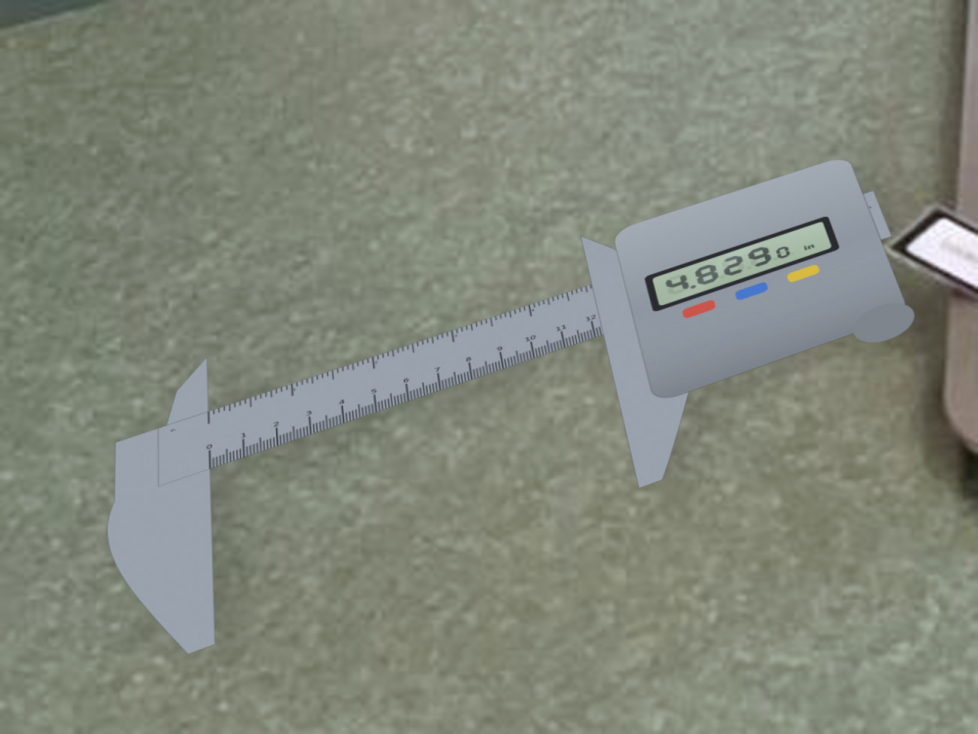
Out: 4.8290
